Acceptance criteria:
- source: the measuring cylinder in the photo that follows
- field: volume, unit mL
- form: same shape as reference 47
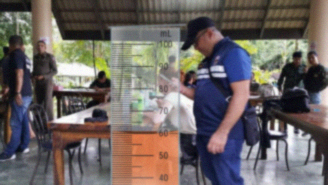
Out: 60
